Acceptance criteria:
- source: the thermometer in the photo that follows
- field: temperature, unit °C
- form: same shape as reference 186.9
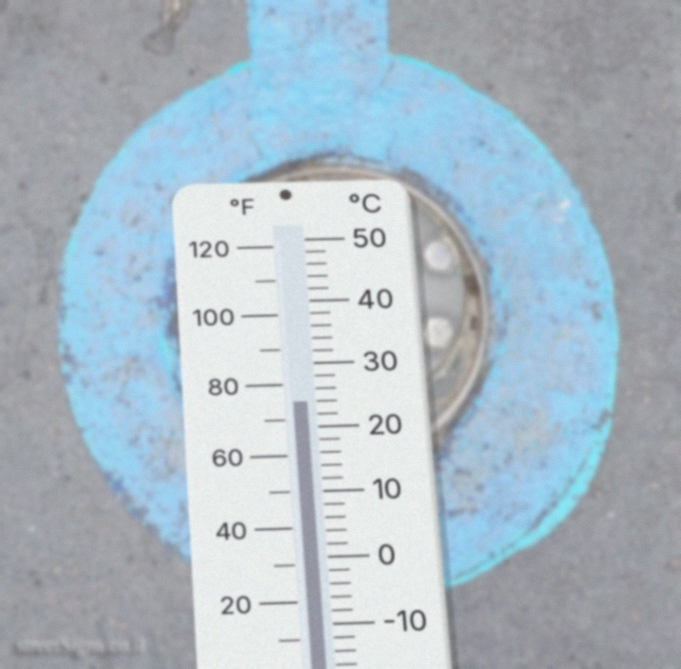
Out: 24
